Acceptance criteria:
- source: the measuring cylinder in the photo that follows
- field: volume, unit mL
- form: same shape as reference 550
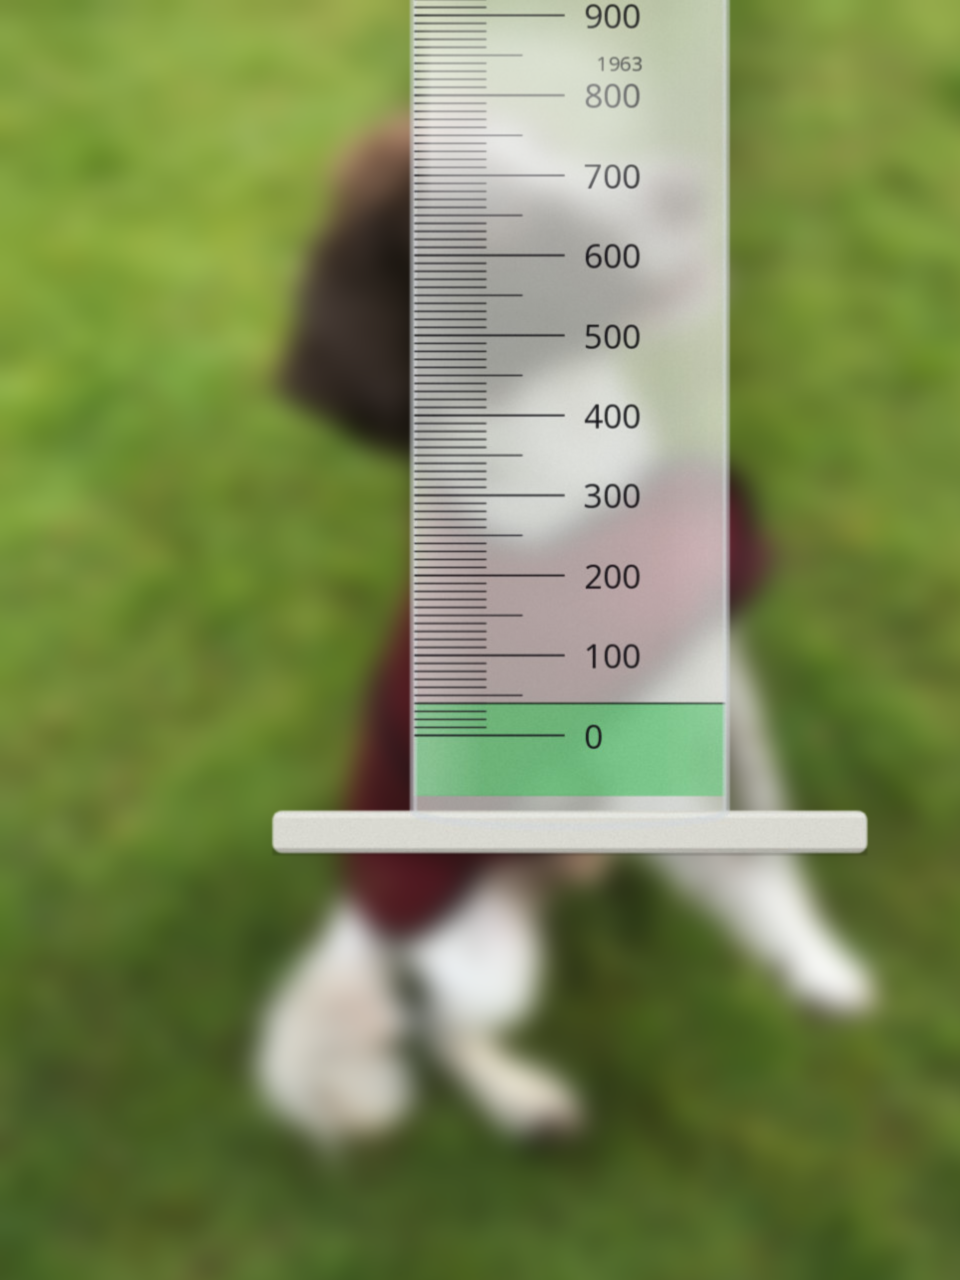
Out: 40
